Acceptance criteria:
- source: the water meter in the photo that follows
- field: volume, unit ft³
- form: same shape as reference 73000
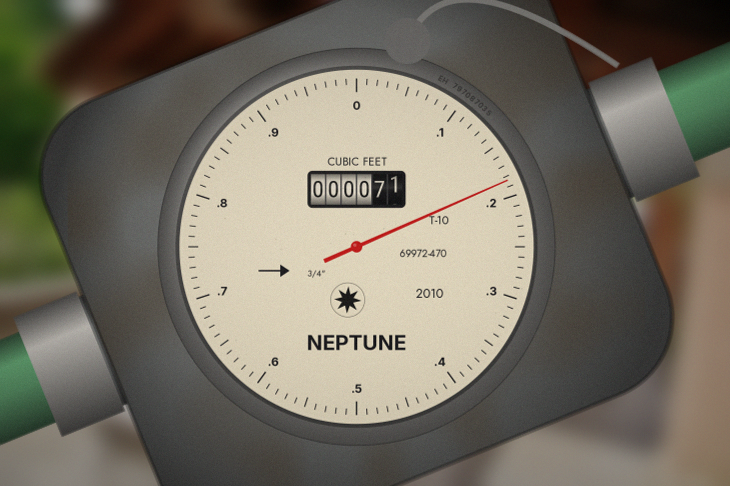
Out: 71.18
